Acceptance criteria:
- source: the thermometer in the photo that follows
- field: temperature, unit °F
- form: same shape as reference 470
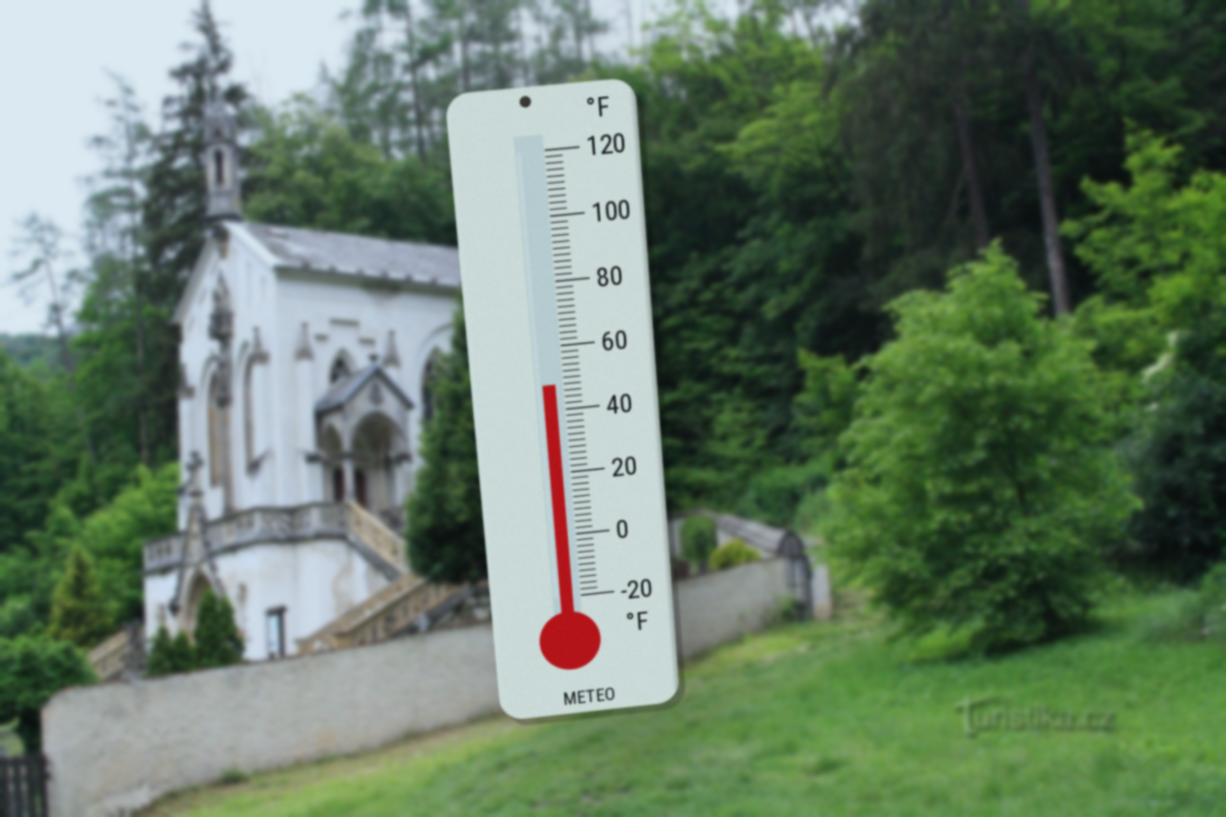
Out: 48
